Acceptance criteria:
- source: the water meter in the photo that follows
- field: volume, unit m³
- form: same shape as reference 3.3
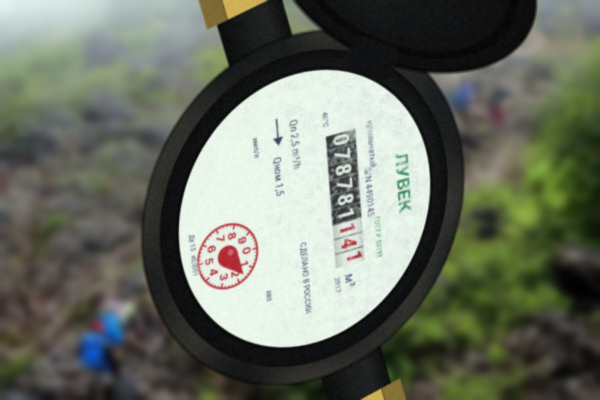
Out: 78781.1411
